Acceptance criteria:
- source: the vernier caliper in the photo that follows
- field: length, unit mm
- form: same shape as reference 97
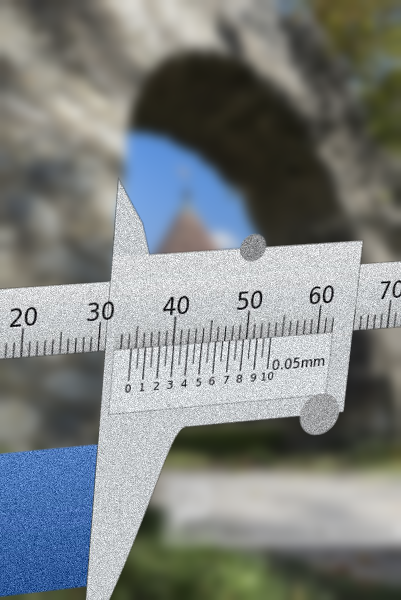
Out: 34.4
